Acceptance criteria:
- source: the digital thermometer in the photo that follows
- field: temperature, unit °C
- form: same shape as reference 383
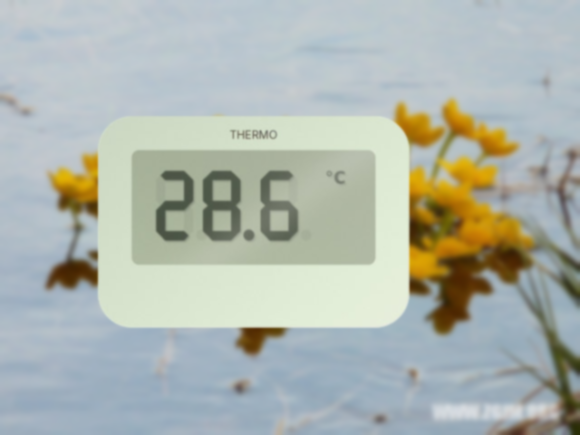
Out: 28.6
